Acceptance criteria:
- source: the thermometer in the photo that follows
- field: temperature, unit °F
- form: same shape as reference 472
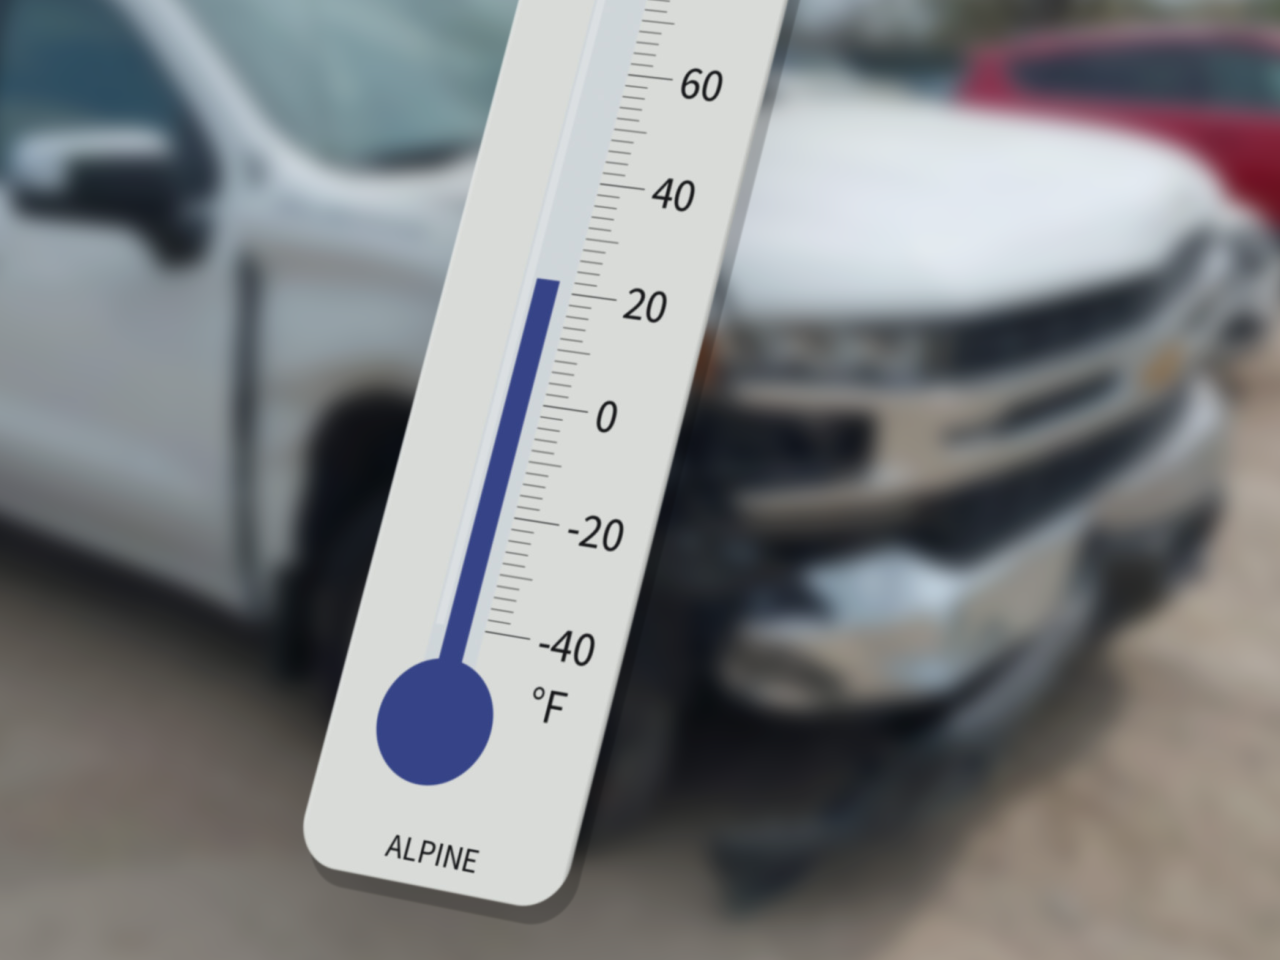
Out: 22
